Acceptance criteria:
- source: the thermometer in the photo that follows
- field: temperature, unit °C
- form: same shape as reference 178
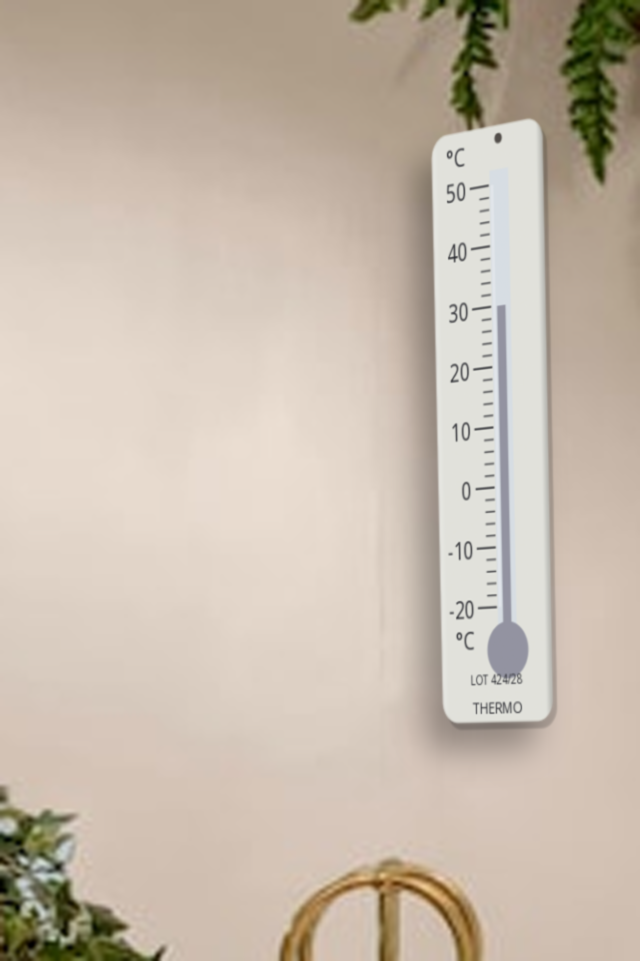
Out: 30
